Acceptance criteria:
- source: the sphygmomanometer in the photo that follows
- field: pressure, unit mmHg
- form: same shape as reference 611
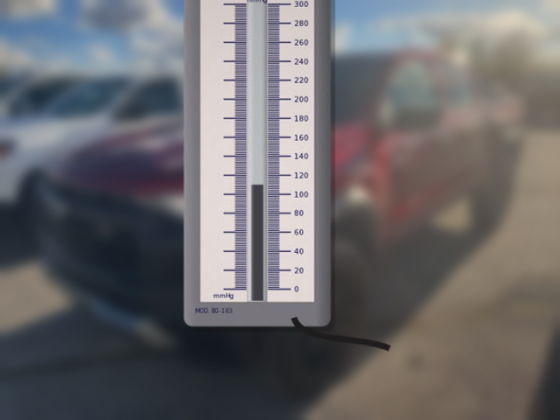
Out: 110
